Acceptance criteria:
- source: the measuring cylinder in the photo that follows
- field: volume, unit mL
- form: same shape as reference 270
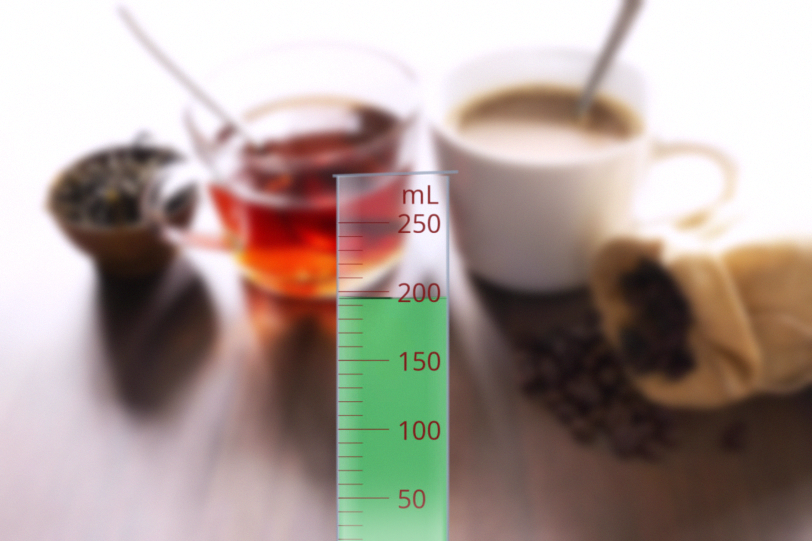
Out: 195
